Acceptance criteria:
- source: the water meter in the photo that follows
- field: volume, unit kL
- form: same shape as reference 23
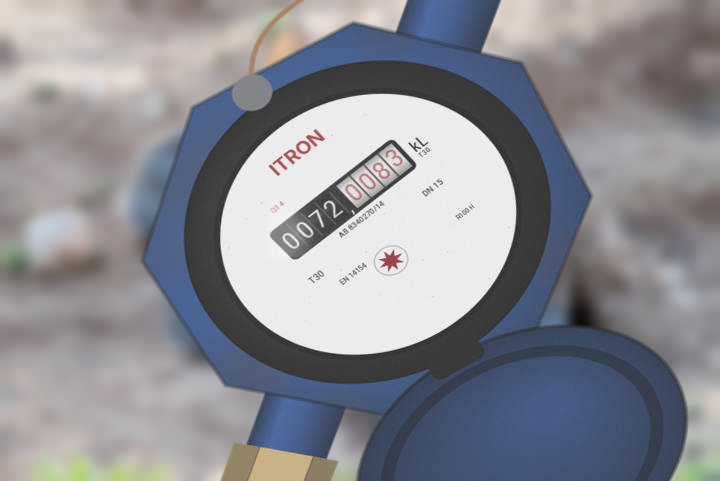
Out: 72.0083
